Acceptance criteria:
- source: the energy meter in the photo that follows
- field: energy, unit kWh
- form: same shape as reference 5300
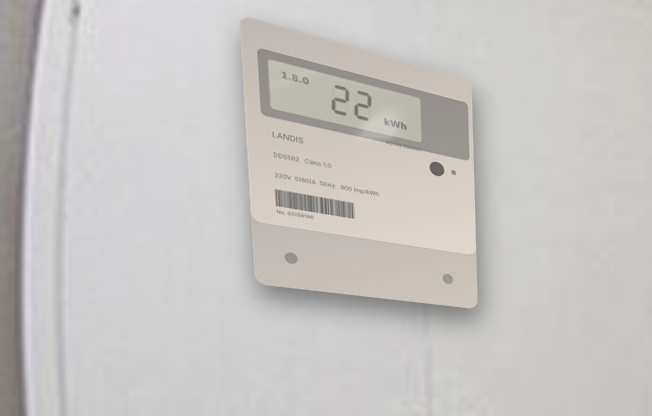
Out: 22
